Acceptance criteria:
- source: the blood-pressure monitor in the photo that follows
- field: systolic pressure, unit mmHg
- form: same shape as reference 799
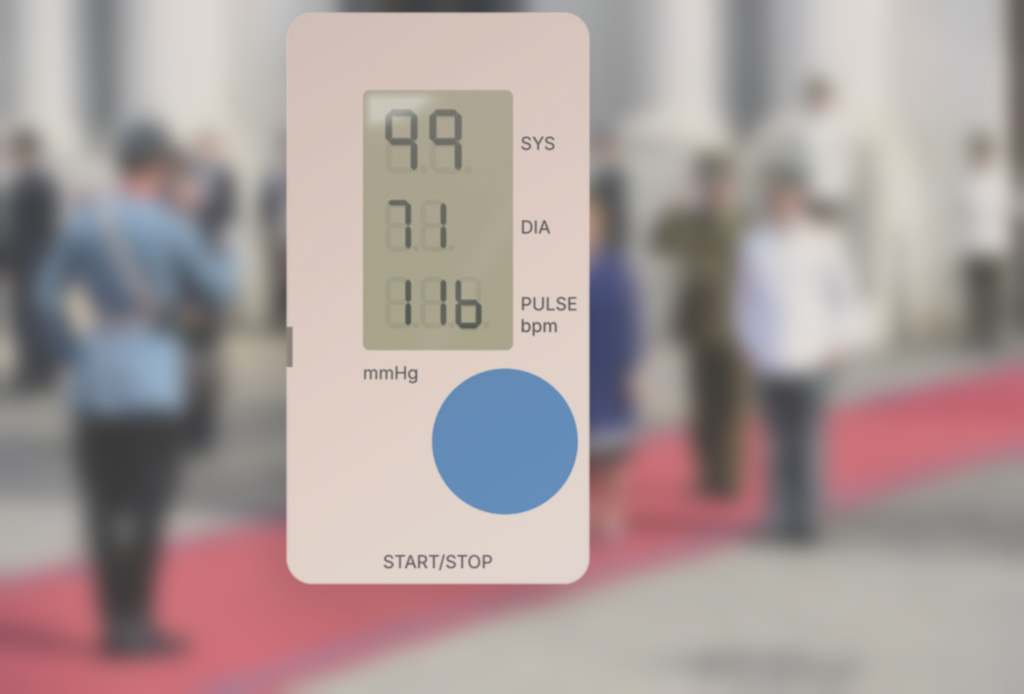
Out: 99
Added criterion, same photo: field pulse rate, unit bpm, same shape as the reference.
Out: 116
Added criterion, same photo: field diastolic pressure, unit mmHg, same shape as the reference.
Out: 71
